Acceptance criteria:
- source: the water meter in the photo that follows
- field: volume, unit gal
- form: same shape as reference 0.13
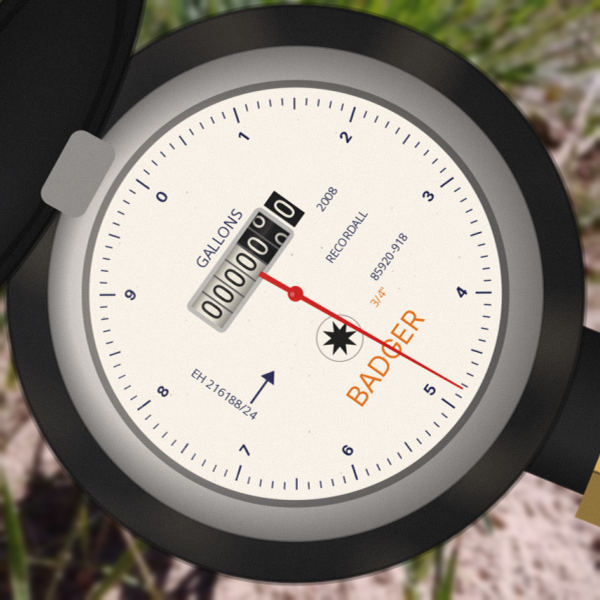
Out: 84.8
